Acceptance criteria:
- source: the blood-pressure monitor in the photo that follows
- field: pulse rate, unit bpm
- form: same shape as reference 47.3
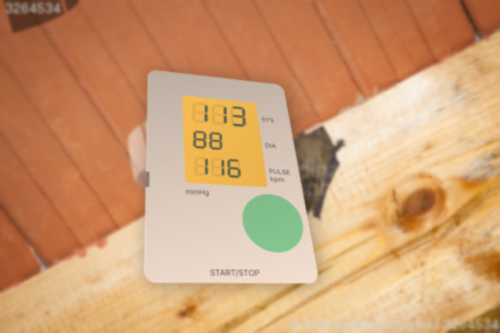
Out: 116
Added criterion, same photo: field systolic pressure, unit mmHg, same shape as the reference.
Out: 113
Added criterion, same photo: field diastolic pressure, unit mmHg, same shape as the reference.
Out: 88
